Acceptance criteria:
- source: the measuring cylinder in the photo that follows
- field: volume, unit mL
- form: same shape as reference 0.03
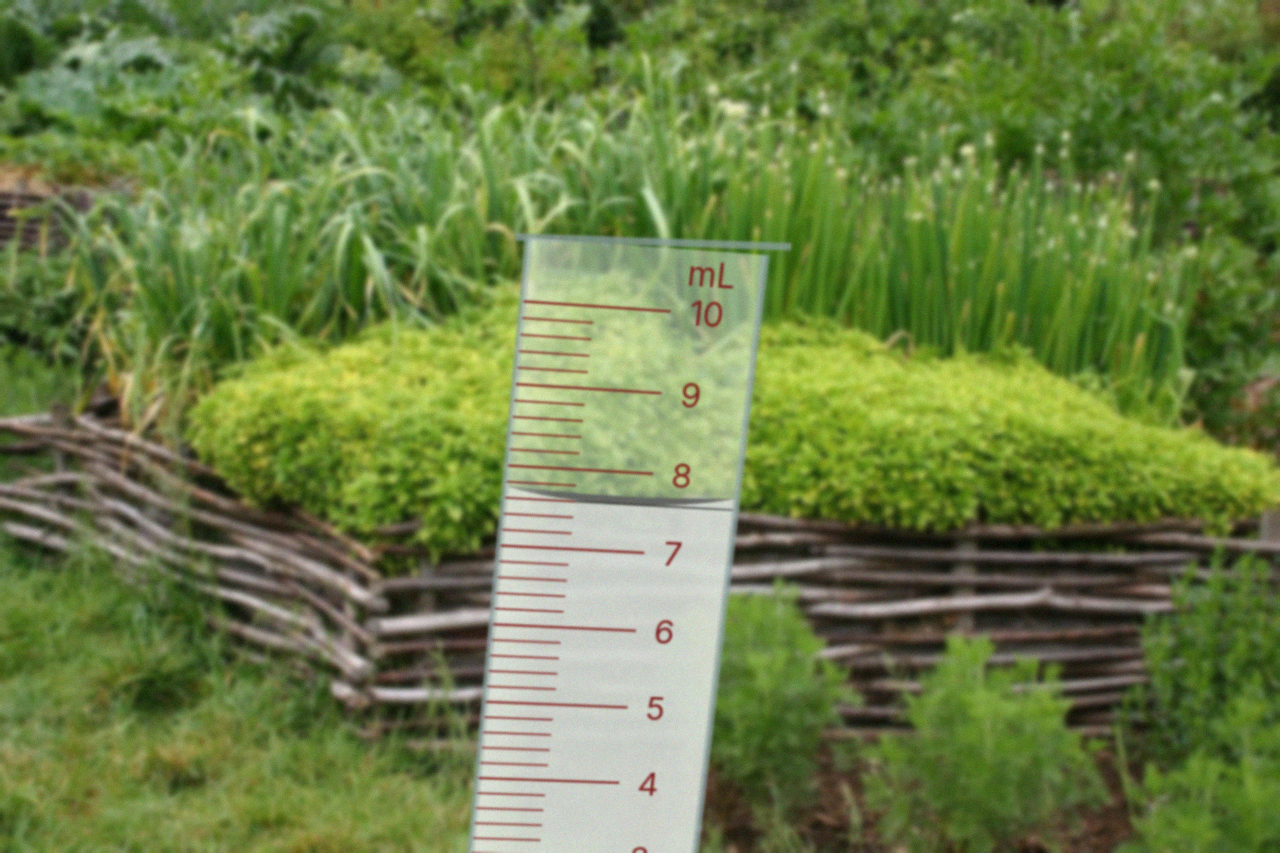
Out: 7.6
